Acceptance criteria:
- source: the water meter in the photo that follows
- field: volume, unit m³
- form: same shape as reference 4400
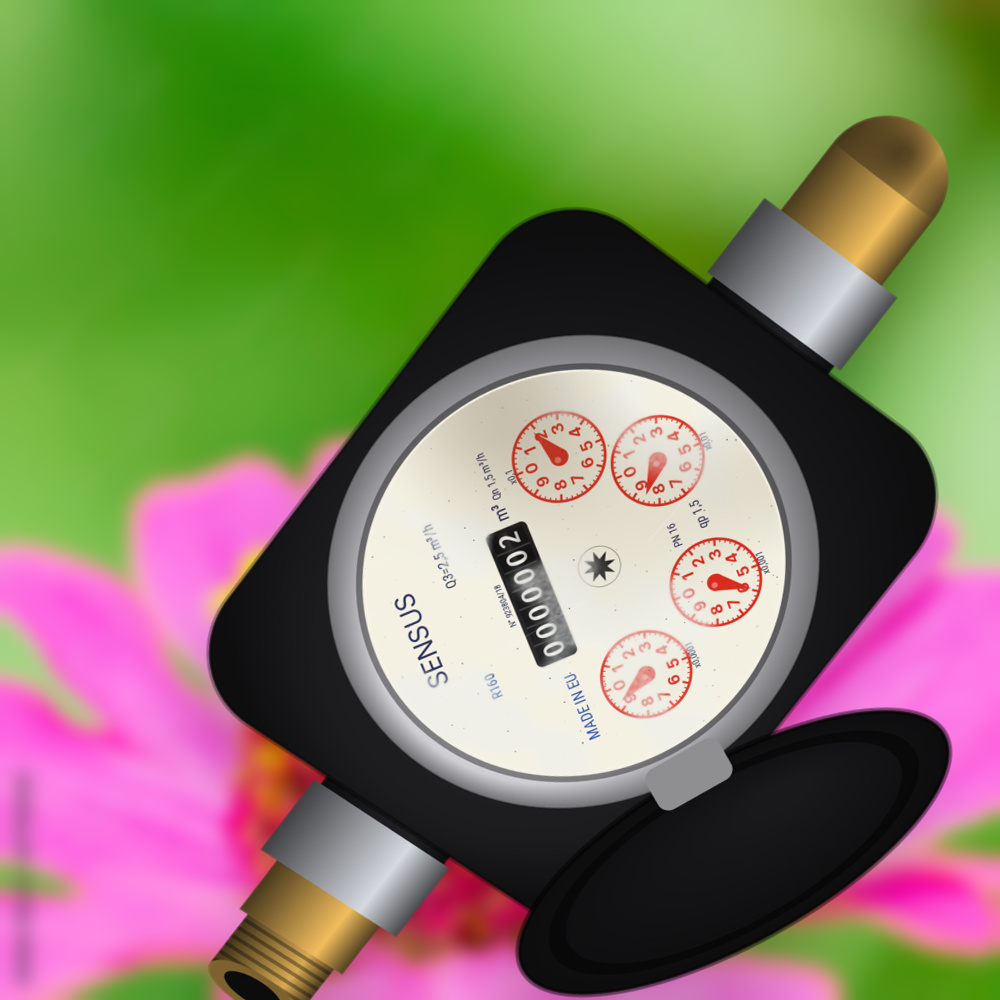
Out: 2.1859
